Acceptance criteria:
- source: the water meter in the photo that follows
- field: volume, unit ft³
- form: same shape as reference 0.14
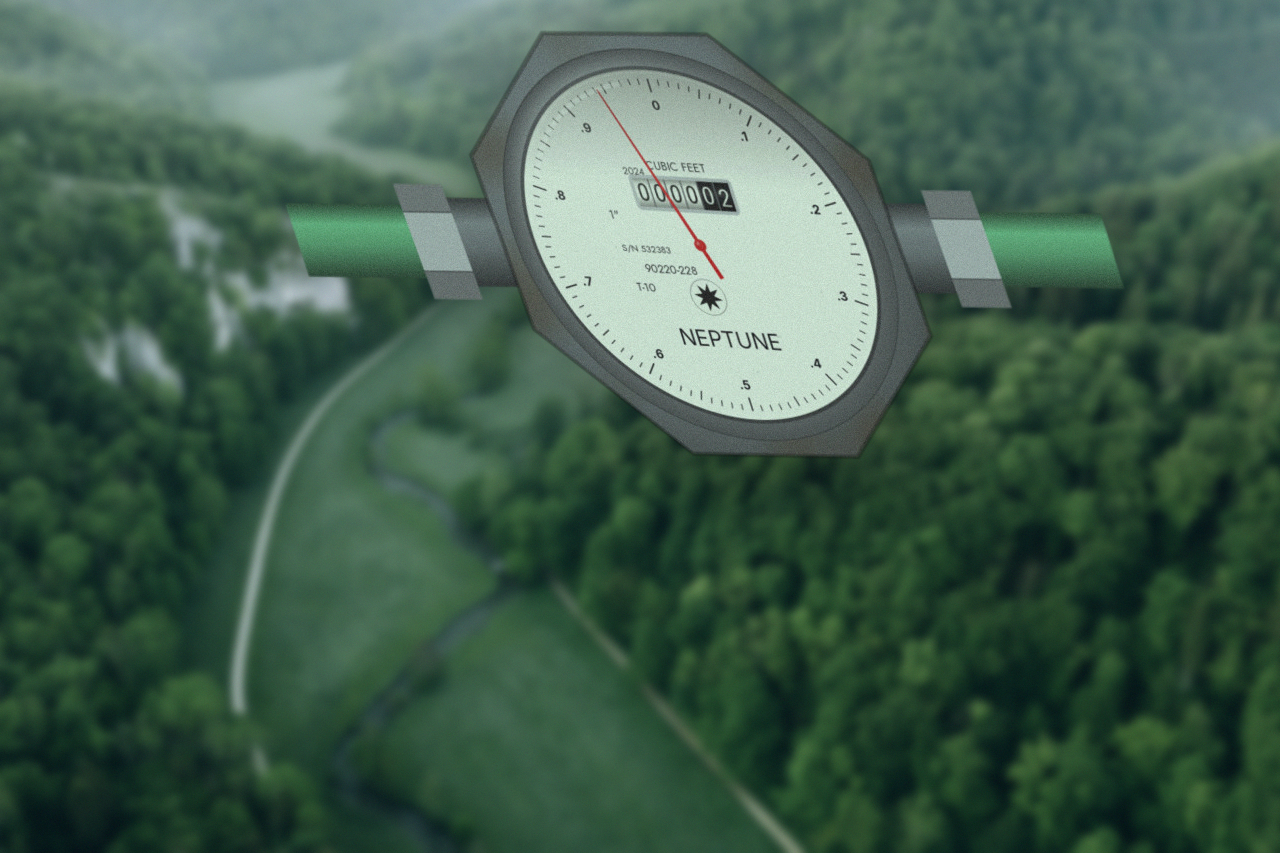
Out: 1.94
